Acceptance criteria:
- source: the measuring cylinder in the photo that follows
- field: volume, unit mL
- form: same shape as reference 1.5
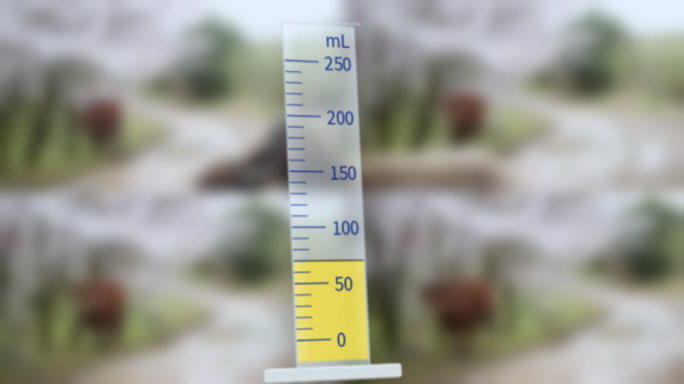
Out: 70
